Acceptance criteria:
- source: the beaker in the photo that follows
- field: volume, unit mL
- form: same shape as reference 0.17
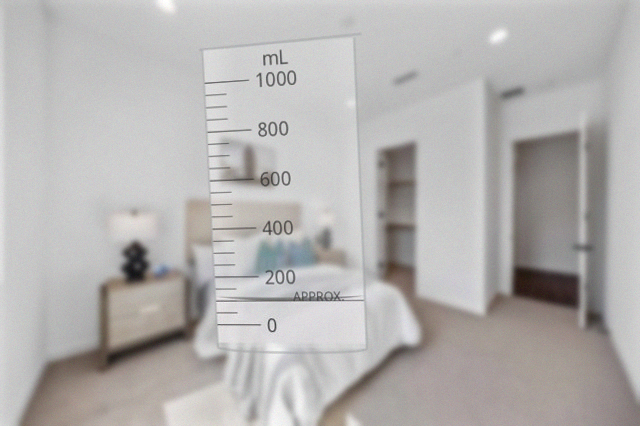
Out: 100
